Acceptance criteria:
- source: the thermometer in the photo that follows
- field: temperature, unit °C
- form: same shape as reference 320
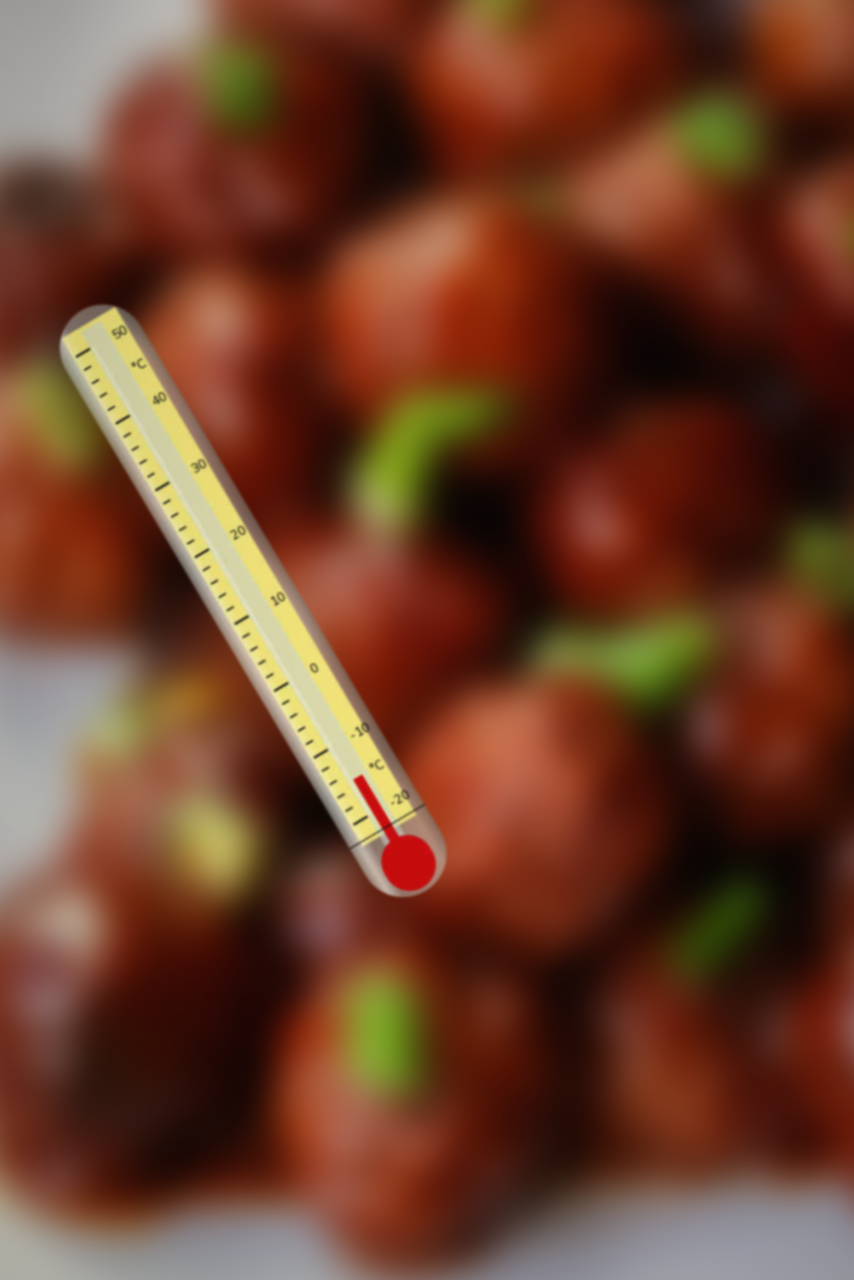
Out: -15
